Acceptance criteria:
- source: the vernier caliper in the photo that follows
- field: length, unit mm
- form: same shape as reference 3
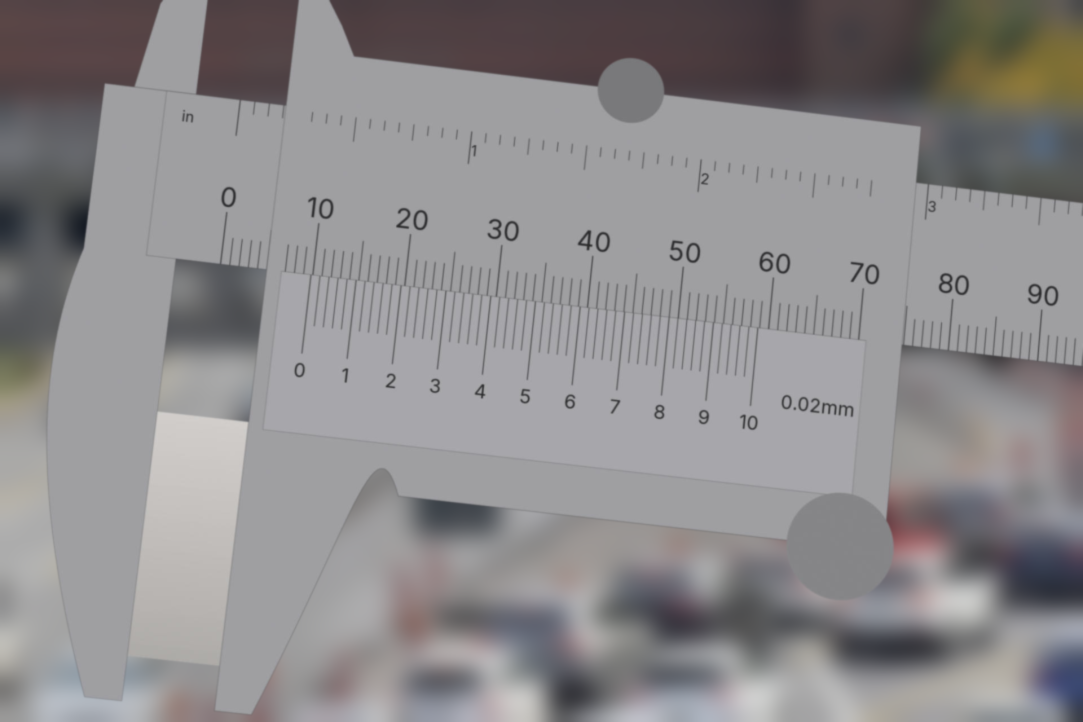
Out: 9.8
